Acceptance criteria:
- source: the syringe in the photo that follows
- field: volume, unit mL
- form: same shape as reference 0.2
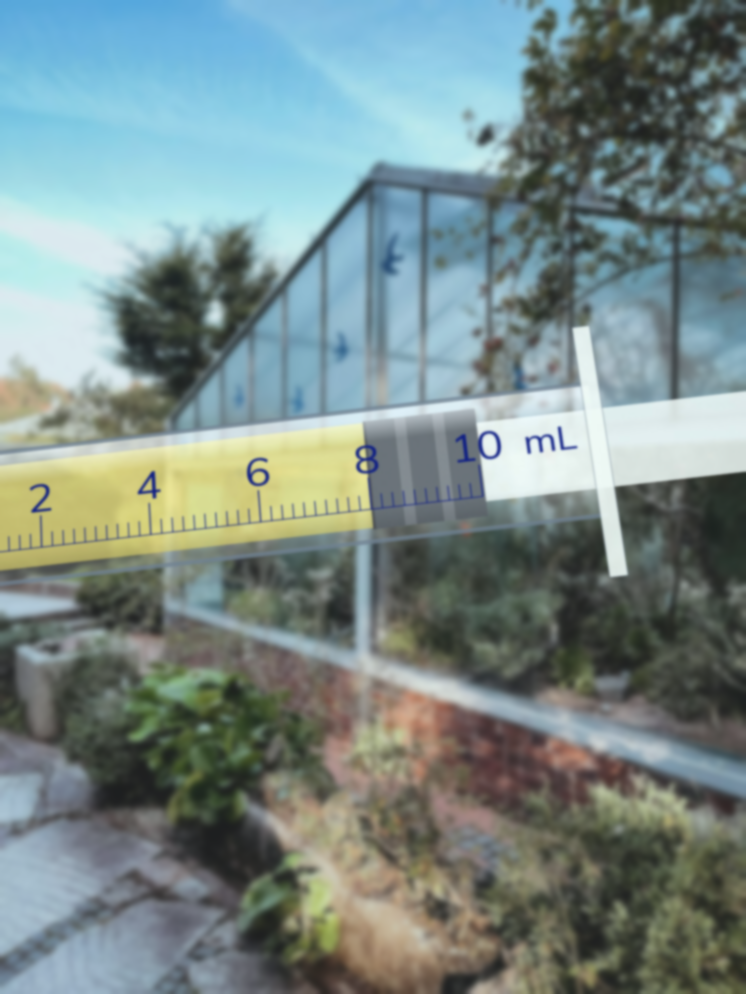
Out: 8
